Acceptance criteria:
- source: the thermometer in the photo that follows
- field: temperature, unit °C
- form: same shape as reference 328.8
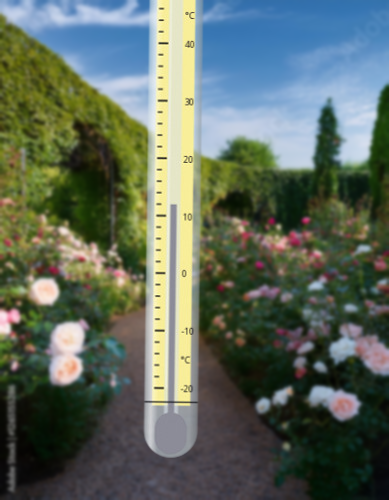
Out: 12
